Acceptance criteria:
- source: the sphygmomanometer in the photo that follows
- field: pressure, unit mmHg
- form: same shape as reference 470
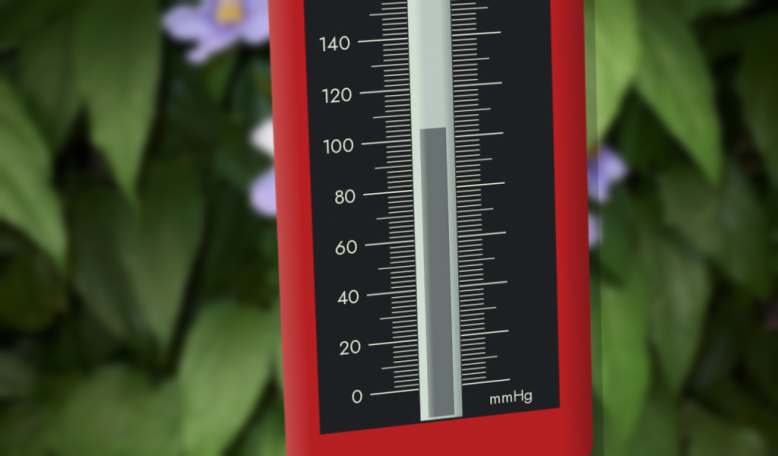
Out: 104
